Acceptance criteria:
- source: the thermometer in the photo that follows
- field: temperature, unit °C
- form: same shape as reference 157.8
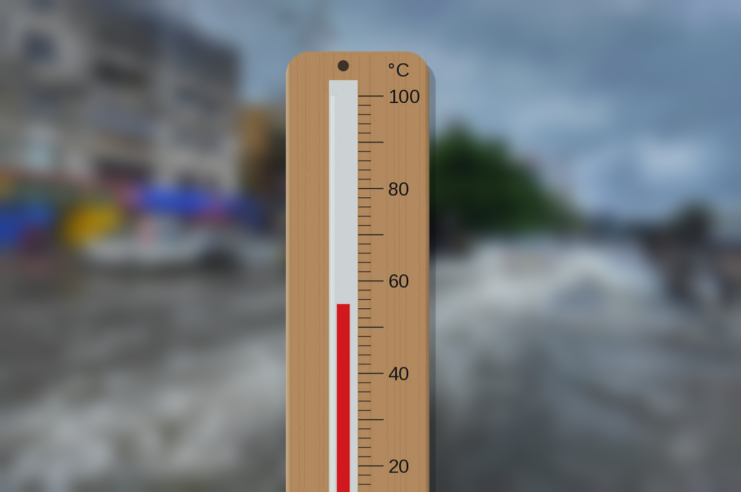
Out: 55
